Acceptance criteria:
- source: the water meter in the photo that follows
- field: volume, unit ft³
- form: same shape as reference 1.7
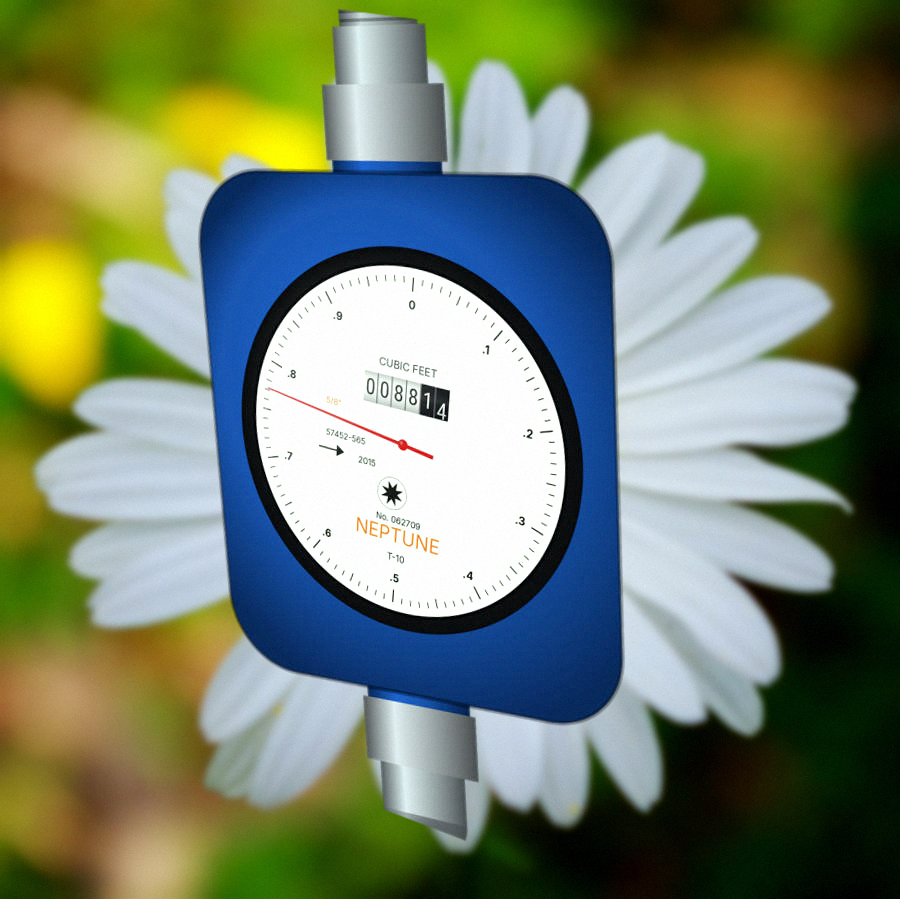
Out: 8813.77
